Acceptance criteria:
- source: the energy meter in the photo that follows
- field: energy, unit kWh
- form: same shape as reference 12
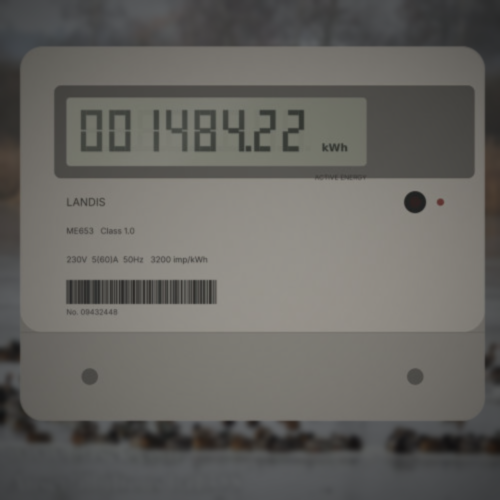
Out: 1484.22
